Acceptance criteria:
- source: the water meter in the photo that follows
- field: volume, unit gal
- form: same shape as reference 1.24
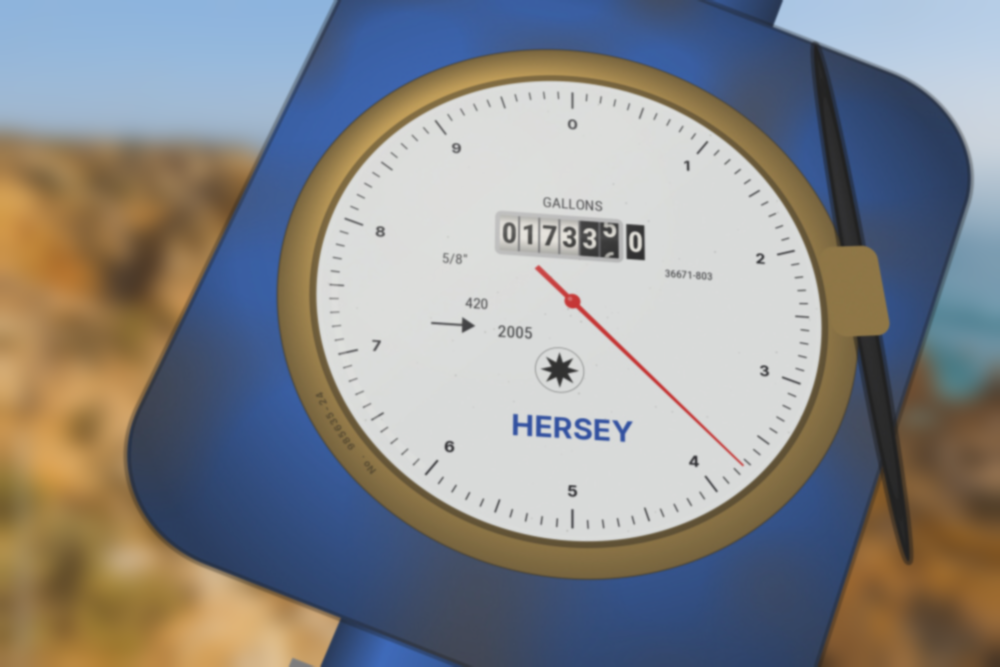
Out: 173353.7
